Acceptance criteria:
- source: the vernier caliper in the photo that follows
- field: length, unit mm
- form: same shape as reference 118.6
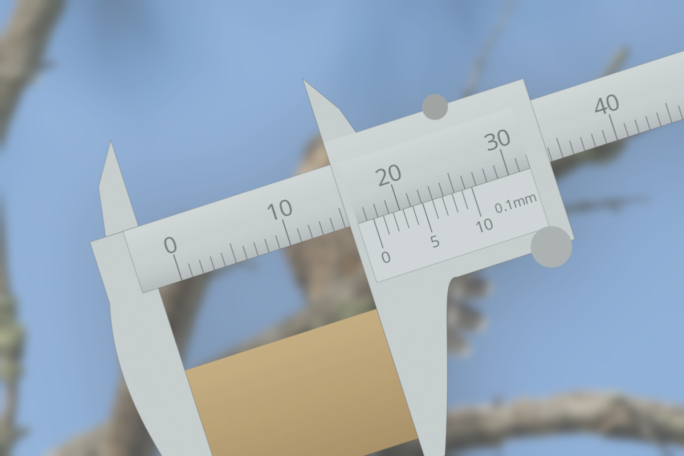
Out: 17.6
